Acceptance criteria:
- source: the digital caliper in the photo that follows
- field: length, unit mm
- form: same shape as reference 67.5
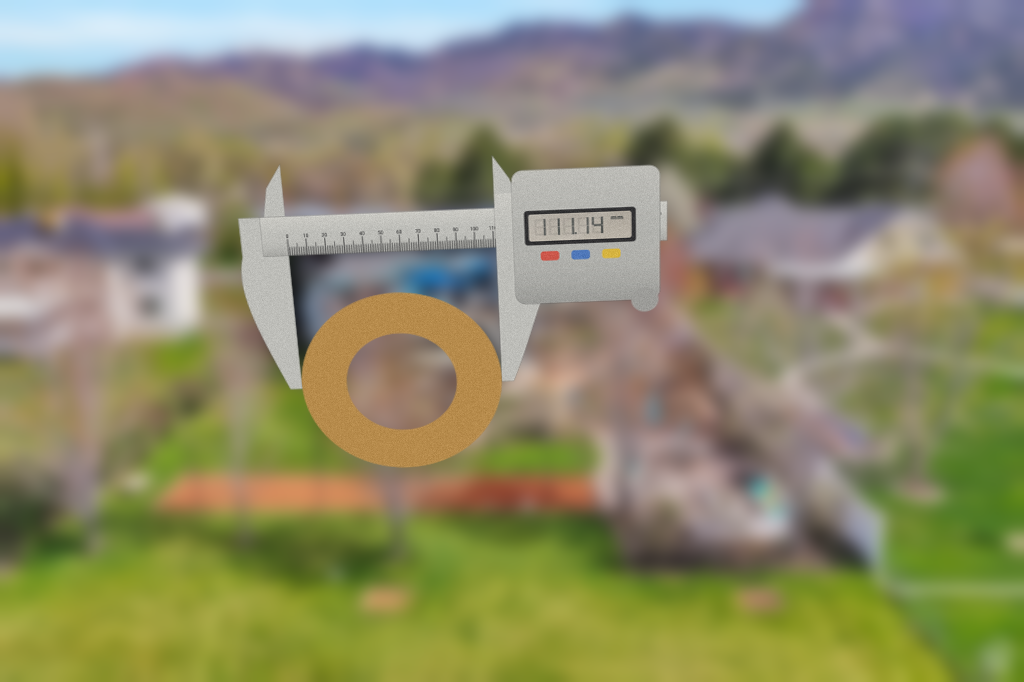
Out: 111.14
